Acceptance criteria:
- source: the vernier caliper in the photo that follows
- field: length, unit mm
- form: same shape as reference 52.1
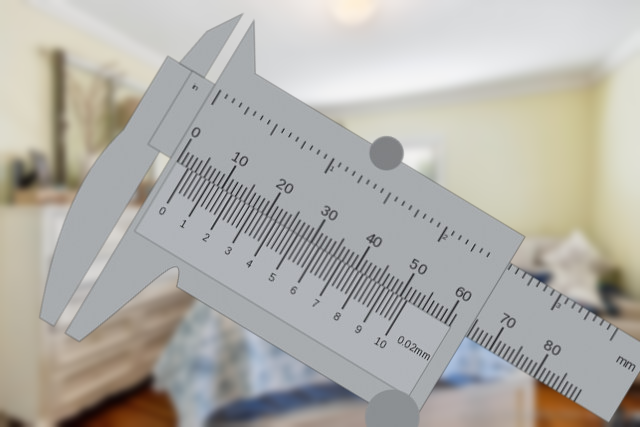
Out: 2.5
